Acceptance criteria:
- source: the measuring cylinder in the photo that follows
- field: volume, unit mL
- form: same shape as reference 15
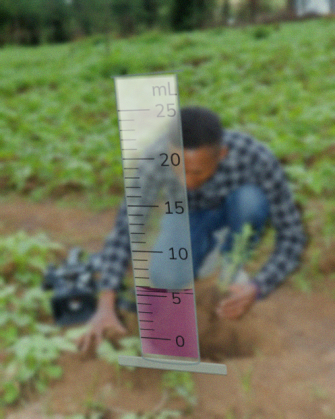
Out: 5.5
